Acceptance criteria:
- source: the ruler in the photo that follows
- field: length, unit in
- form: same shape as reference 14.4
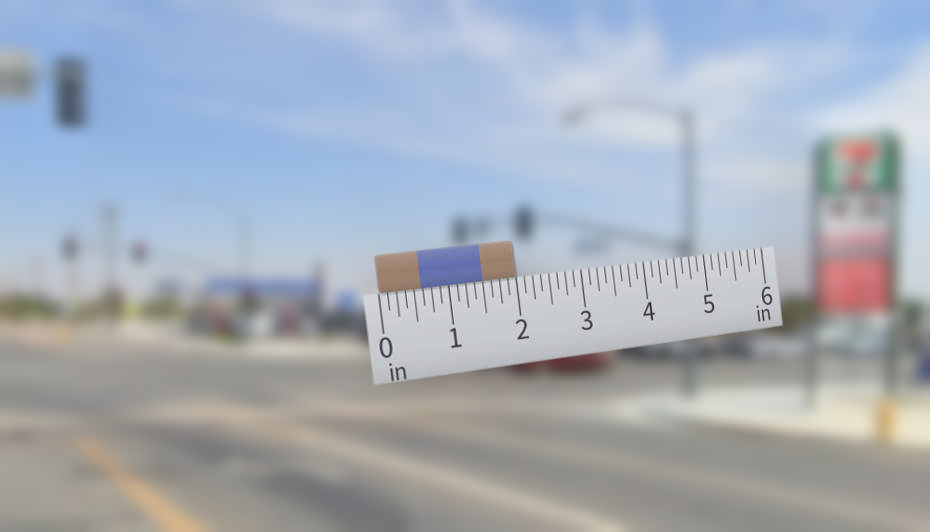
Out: 2
